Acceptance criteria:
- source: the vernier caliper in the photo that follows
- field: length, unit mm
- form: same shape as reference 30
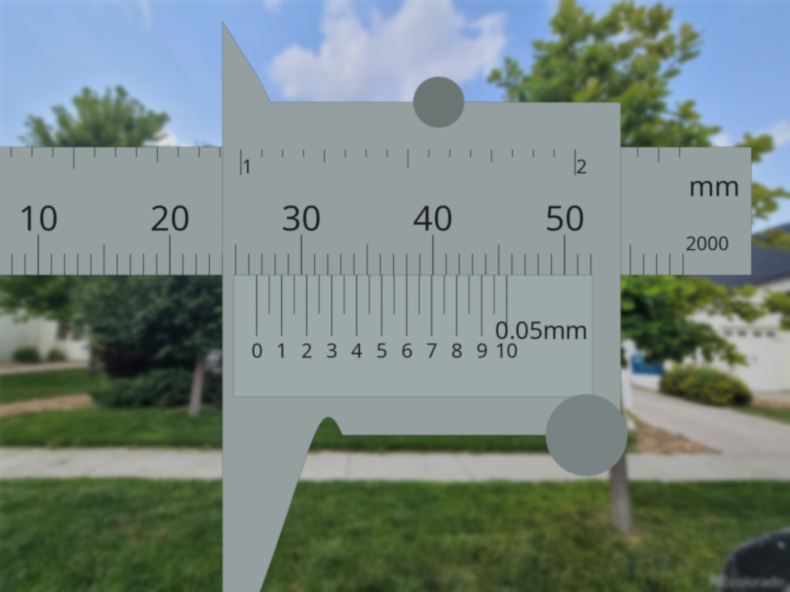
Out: 26.6
